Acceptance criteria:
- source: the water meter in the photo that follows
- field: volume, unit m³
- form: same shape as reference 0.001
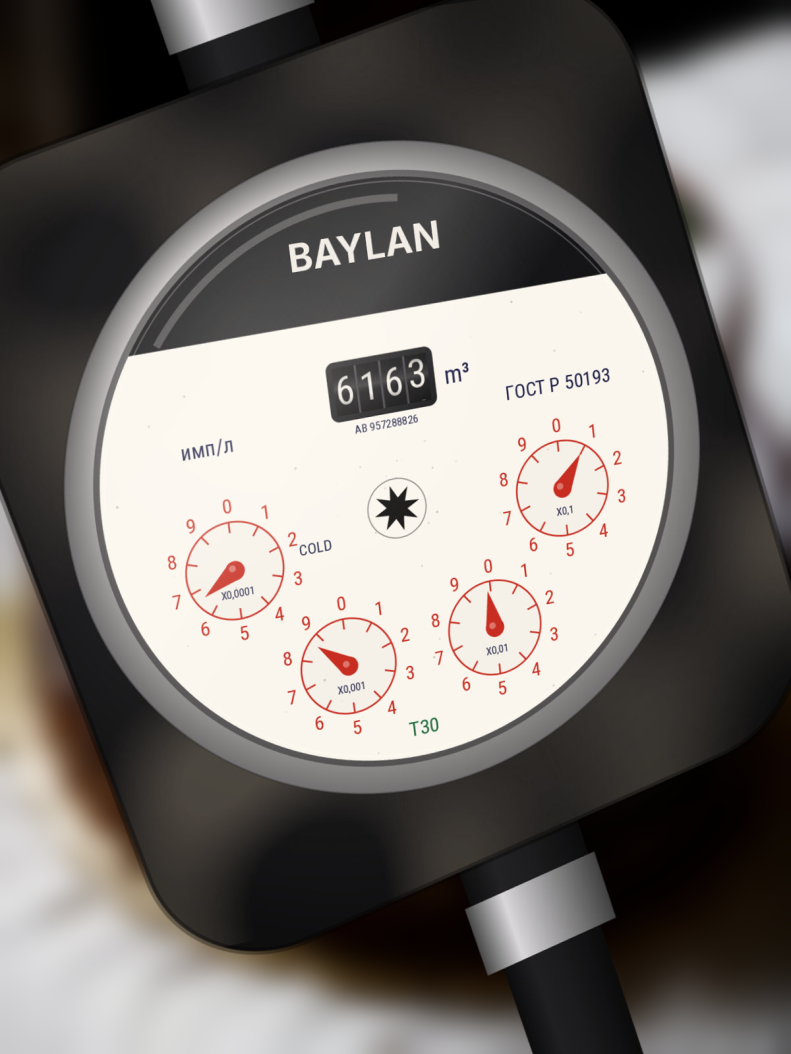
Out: 6163.0986
